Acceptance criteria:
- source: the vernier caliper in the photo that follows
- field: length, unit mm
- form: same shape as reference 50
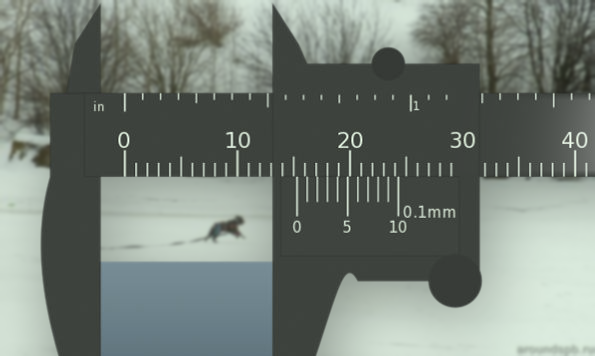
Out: 15.3
